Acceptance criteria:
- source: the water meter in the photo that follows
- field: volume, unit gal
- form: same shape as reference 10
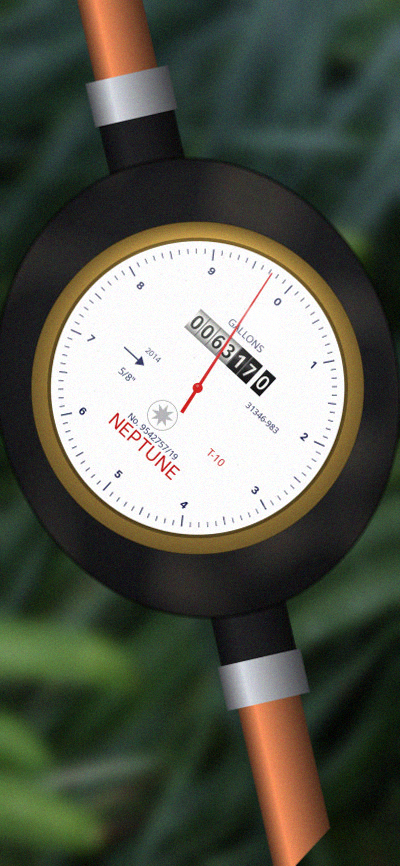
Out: 63169.7
